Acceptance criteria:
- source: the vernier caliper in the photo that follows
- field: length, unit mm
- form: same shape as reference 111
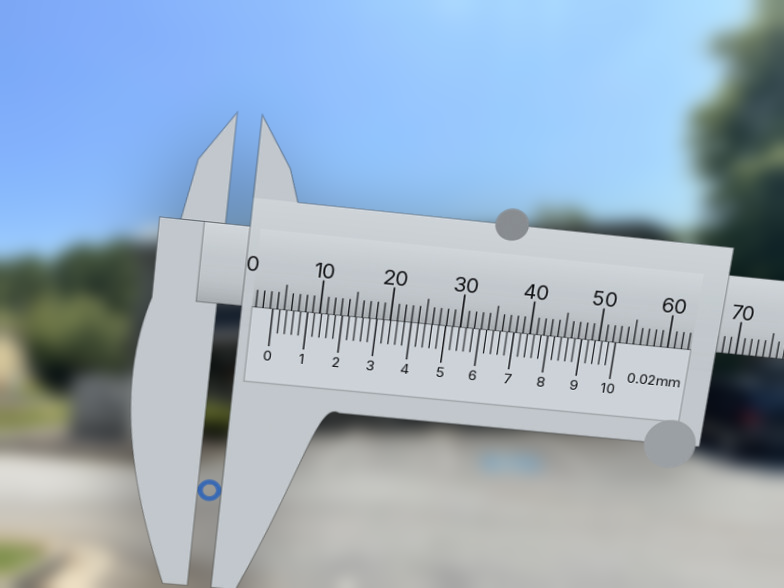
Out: 3.4
